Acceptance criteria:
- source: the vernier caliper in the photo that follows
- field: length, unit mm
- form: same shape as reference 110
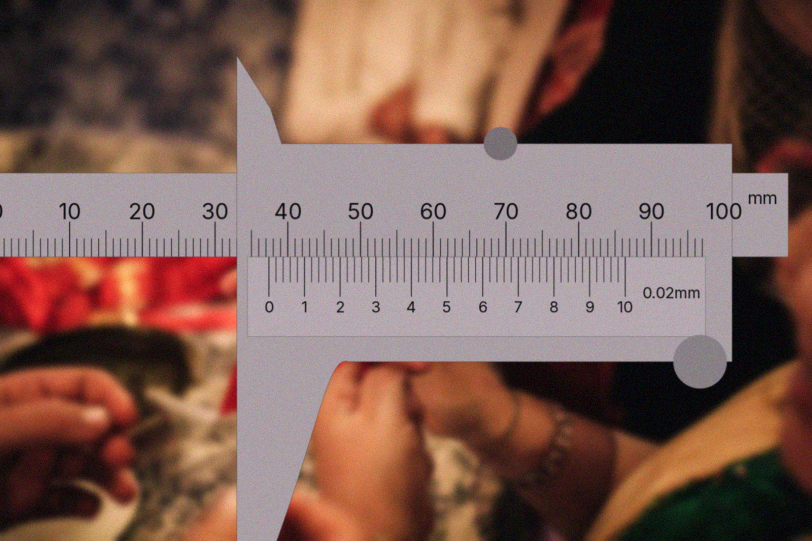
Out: 37.4
